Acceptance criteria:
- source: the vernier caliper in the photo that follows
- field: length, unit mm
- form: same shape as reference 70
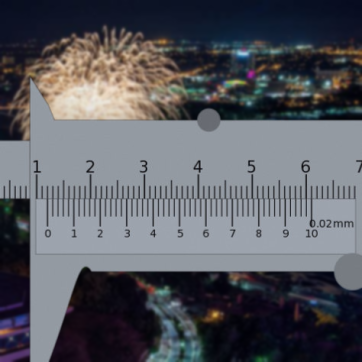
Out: 12.0
